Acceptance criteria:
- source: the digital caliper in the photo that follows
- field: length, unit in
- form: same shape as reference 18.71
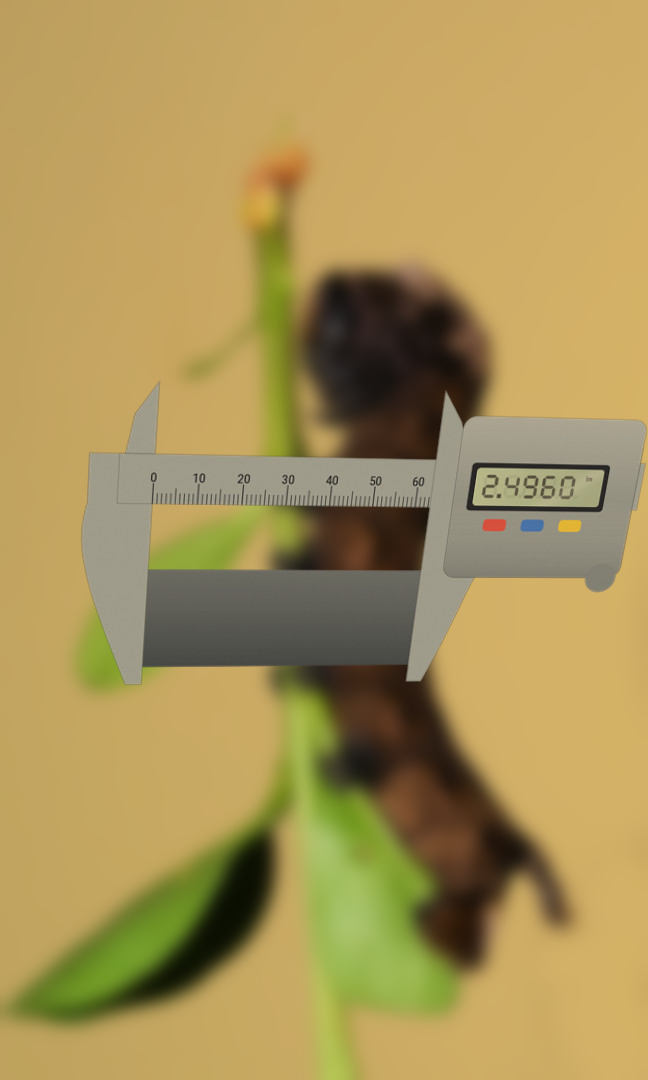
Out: 2.4960
